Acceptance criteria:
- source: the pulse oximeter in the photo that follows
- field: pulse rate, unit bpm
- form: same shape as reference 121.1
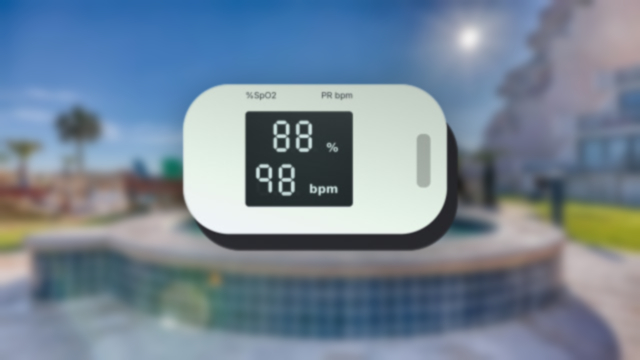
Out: 98
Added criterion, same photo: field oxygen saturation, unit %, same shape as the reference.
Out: 88
